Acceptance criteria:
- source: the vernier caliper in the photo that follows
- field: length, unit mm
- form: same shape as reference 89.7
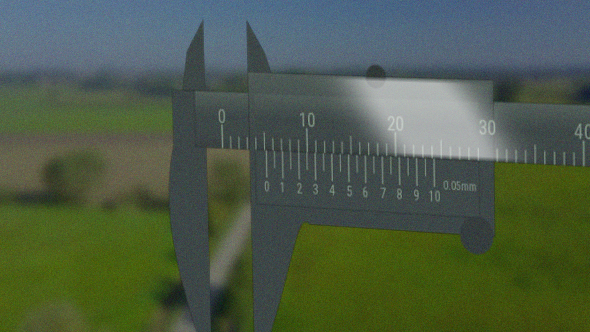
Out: 5.2
